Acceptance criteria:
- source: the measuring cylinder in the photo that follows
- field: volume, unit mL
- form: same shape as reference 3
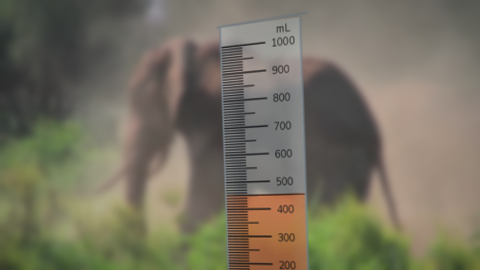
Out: 450
